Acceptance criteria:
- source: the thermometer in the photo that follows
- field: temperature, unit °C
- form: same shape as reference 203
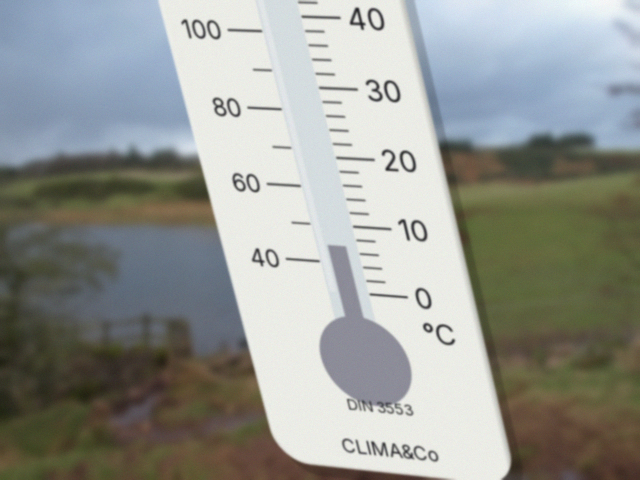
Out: 7
